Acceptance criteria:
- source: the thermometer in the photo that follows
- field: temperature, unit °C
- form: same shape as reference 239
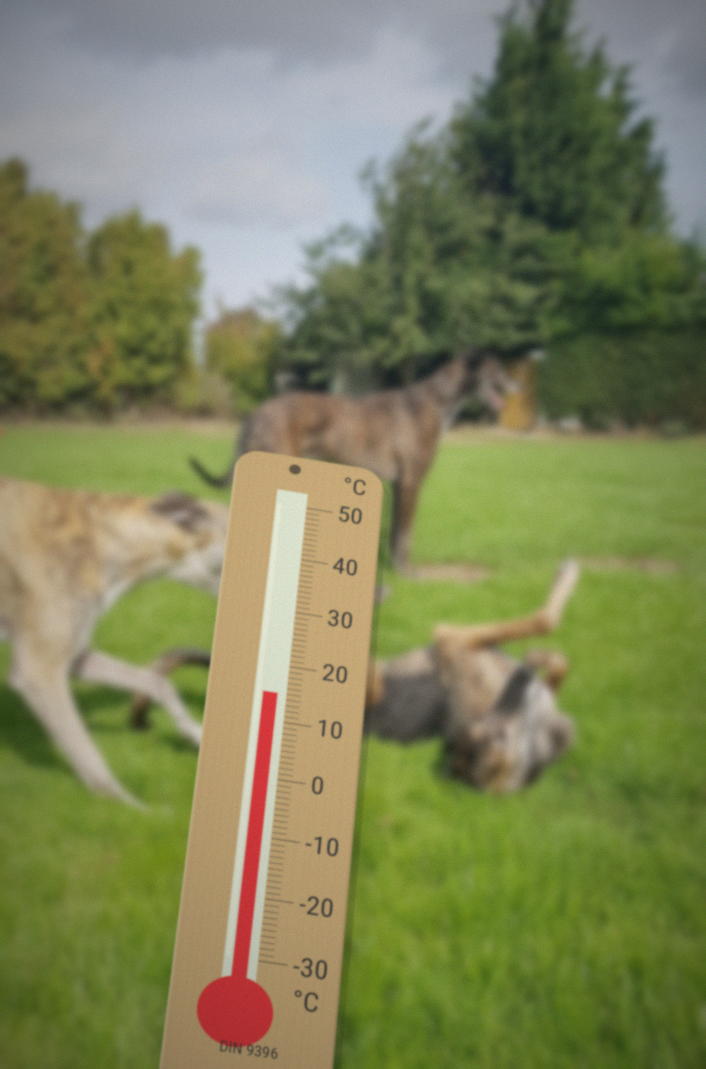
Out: 15
